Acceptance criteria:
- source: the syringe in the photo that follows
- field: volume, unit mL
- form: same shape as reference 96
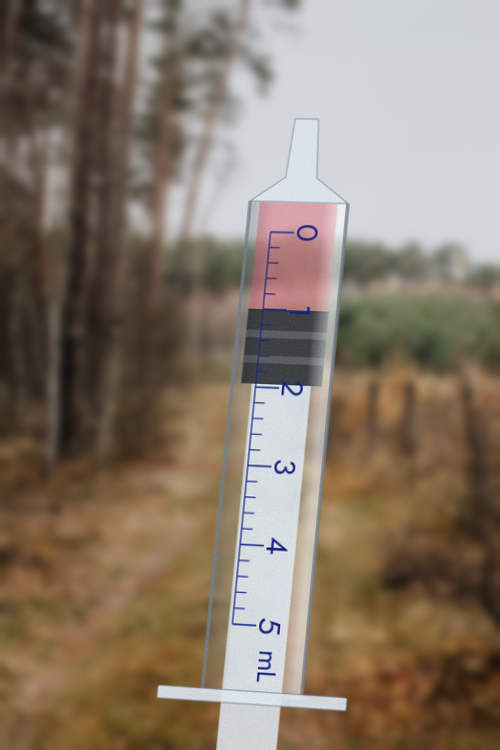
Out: 1
